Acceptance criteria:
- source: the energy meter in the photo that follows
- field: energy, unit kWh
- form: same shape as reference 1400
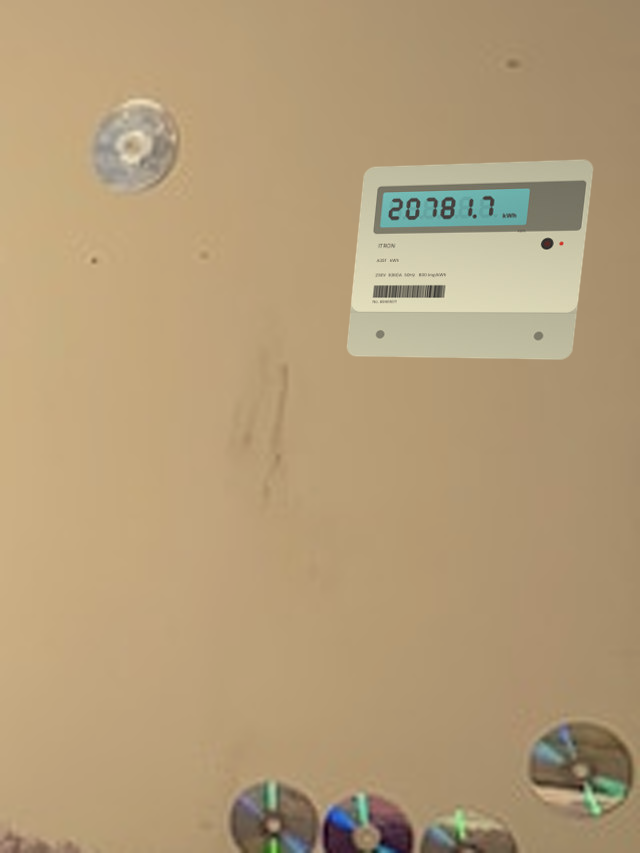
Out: 20781.7
